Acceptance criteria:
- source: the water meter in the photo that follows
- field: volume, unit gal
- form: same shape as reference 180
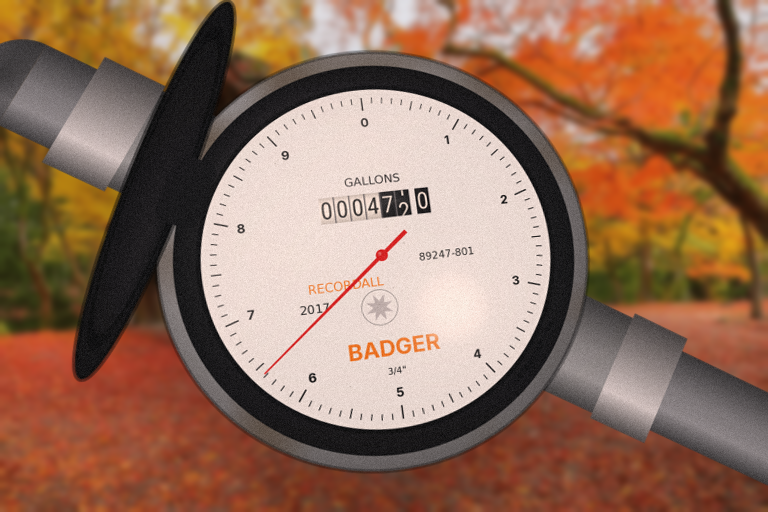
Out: 4716.4
